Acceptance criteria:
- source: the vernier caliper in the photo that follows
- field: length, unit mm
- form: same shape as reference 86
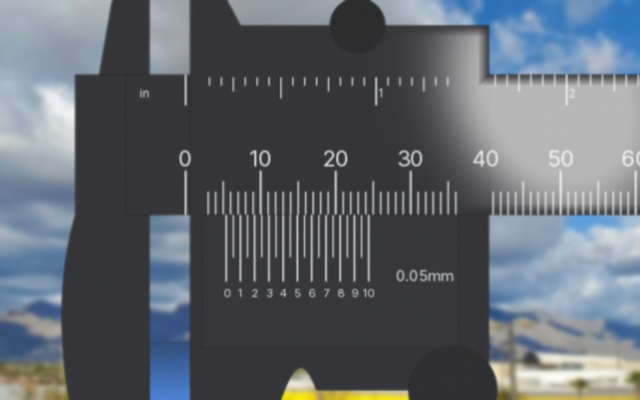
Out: 5.4
